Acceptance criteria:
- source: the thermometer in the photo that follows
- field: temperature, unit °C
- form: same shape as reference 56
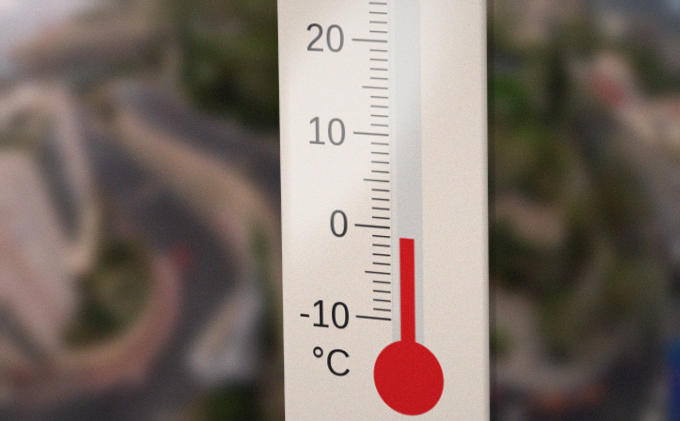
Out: -1
